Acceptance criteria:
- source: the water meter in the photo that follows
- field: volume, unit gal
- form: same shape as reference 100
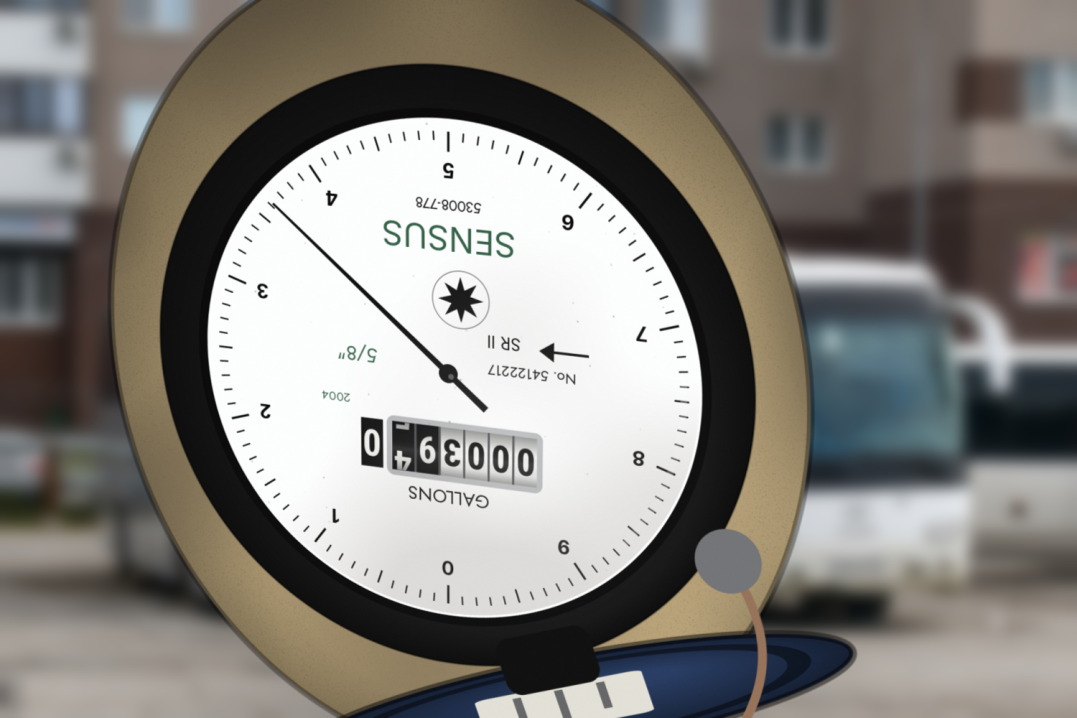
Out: 3943.6
